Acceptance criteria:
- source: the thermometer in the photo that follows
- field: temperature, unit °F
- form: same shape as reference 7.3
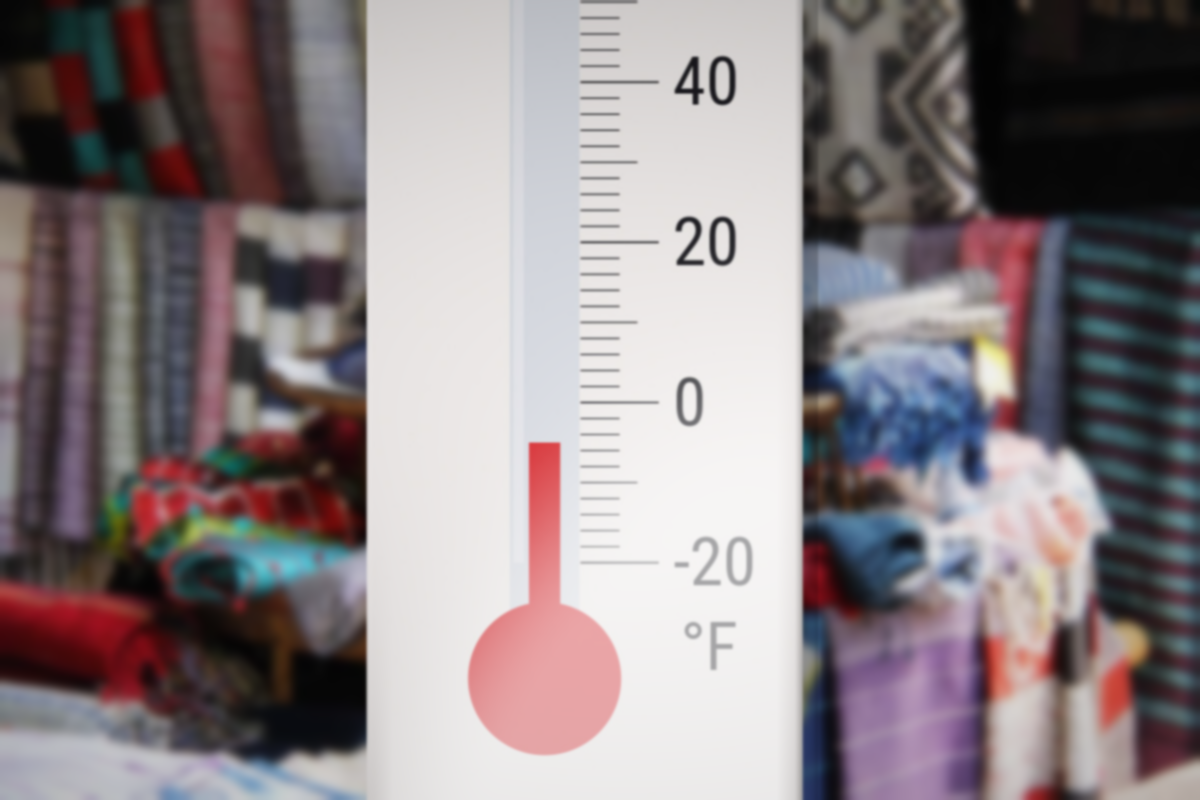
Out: -5
